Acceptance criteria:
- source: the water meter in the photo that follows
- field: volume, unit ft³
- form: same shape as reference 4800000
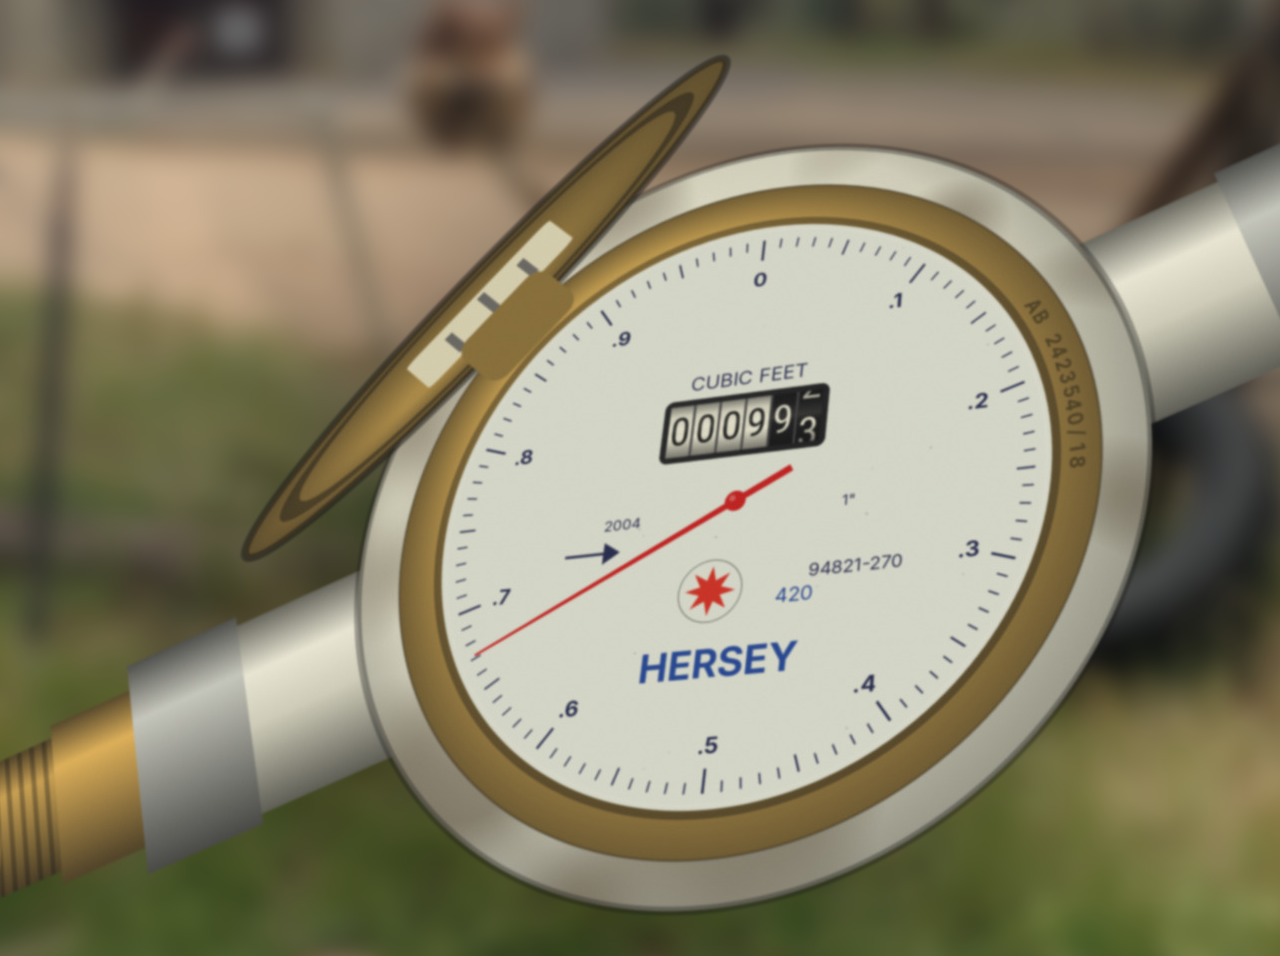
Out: 992.67
